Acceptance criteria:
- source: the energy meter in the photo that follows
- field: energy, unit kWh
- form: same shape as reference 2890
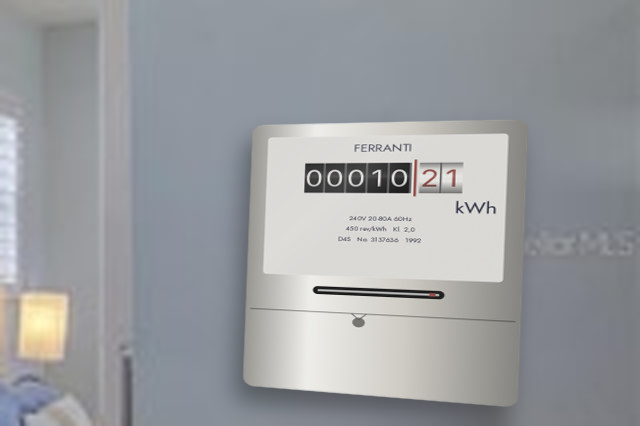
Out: 10.21
